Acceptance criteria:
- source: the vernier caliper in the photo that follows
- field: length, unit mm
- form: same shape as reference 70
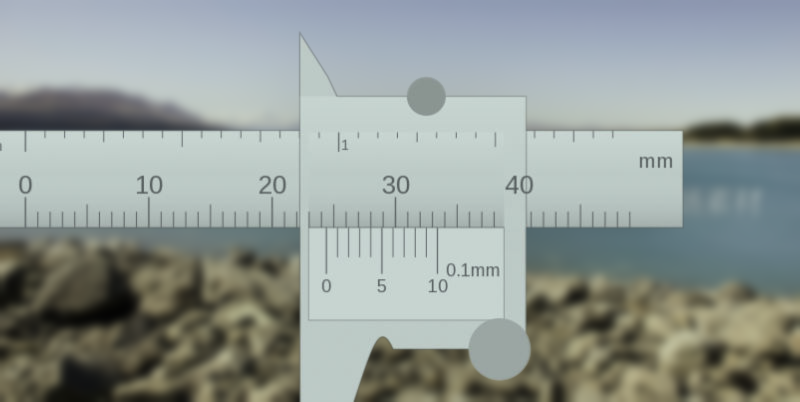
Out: 24.4
